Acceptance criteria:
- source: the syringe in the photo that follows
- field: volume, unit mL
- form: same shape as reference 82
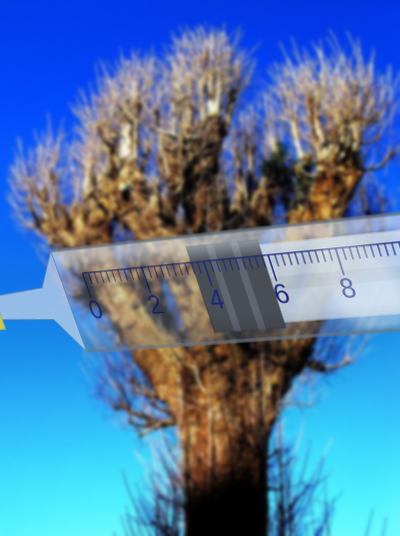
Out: 3.6
